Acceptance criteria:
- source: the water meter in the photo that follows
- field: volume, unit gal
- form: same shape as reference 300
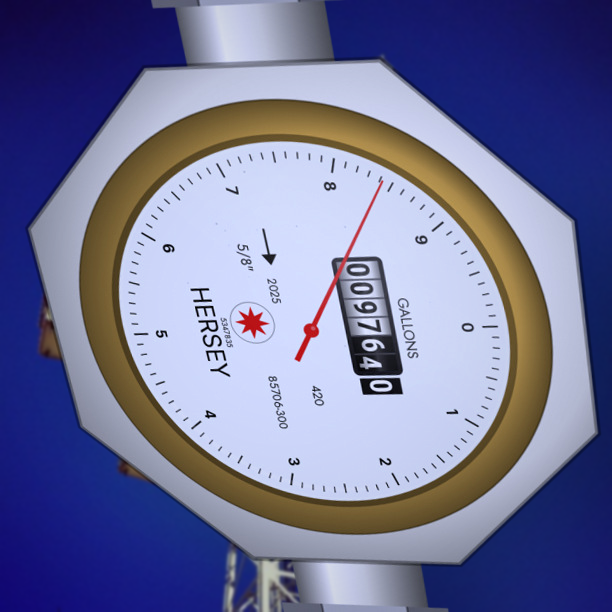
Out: 97638.4
